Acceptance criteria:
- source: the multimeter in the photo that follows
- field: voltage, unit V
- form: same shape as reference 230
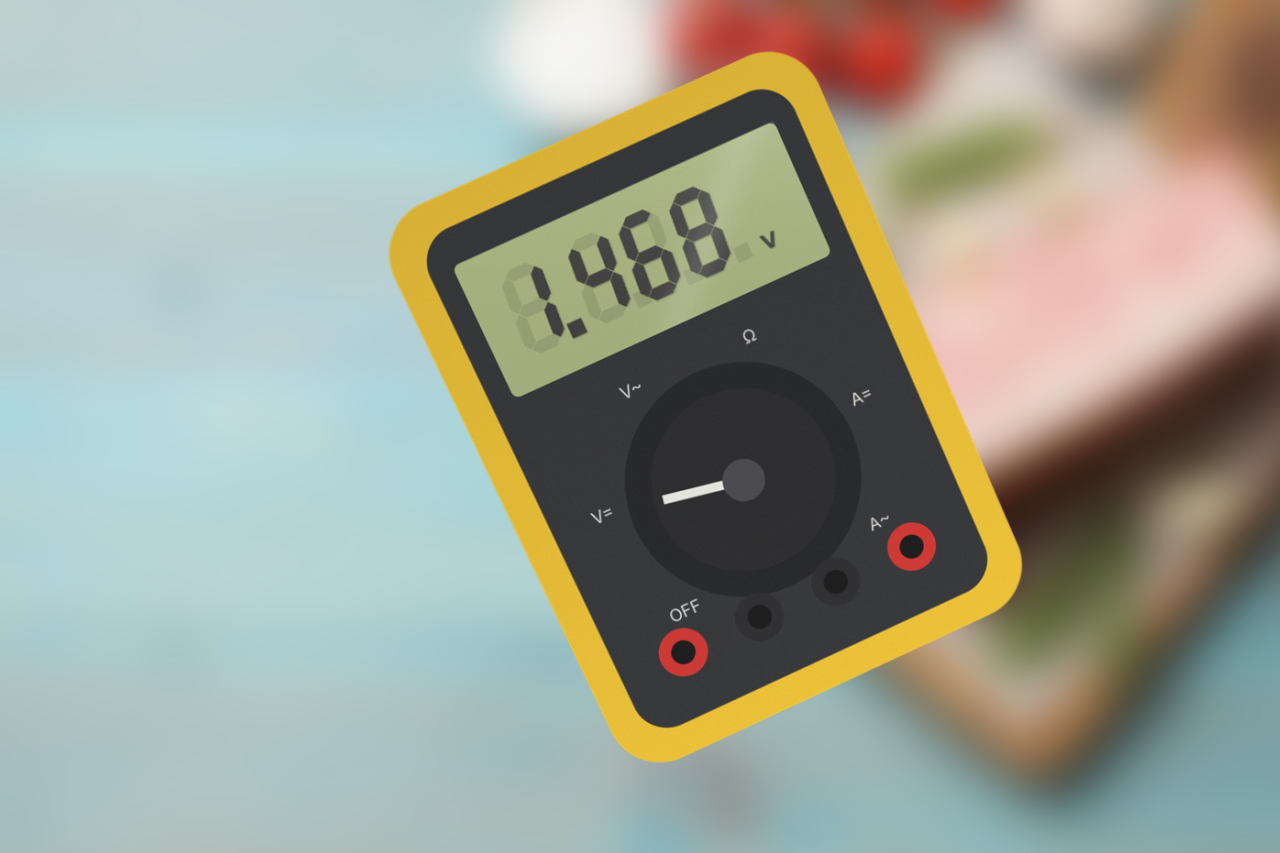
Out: 1.468
